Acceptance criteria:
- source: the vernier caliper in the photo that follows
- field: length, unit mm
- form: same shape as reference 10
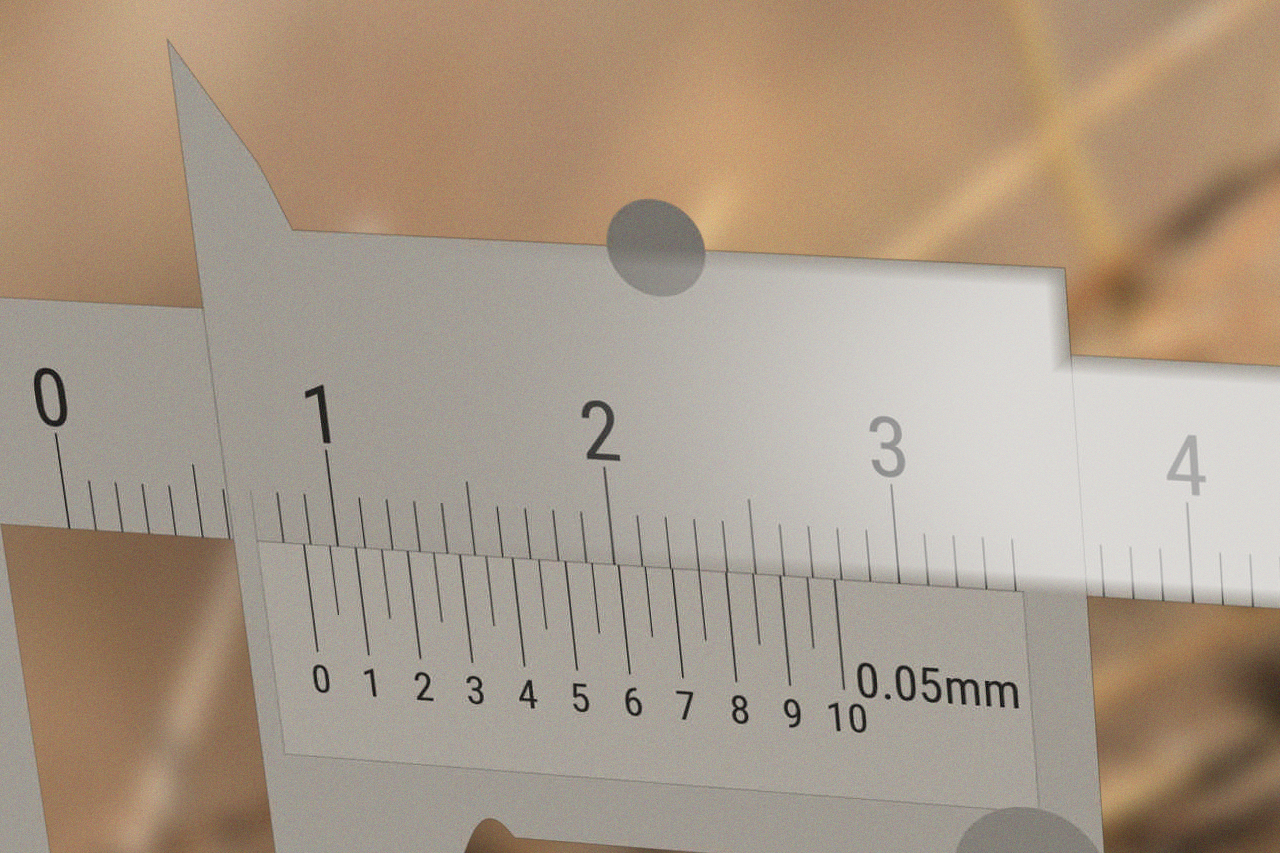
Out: 8.75
